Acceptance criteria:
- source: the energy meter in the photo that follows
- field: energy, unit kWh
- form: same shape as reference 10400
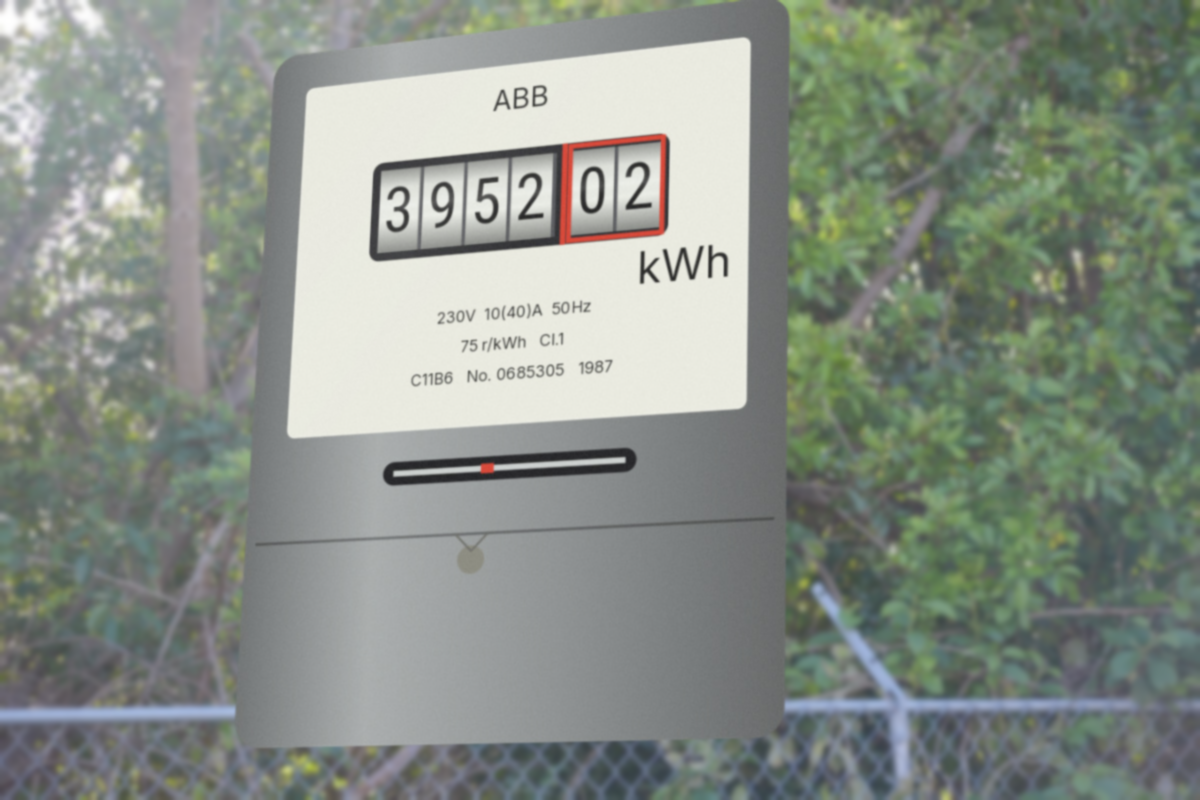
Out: 3952.02
